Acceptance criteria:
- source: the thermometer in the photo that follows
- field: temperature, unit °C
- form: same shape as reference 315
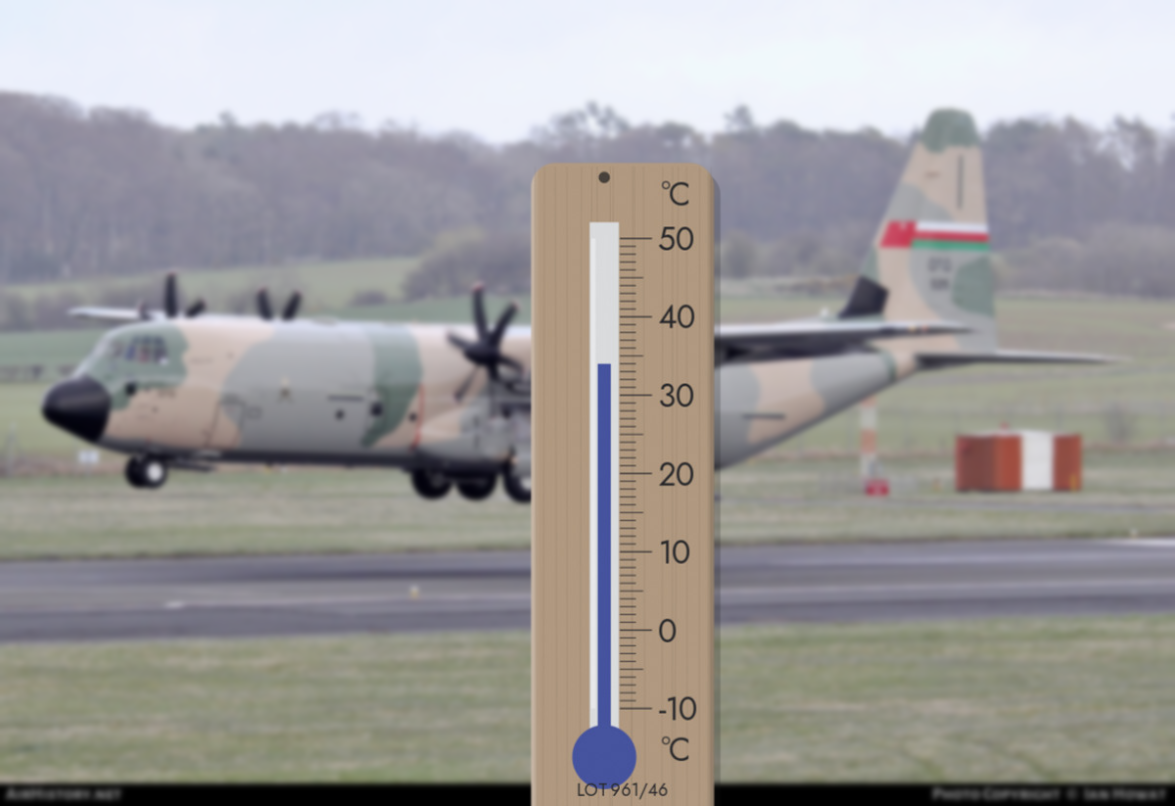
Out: 34
